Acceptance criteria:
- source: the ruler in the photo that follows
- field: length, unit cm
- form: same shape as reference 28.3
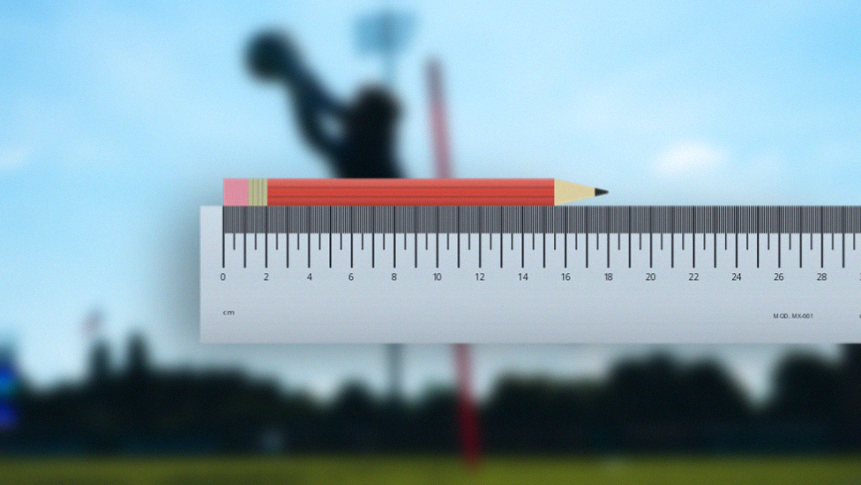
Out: 18
